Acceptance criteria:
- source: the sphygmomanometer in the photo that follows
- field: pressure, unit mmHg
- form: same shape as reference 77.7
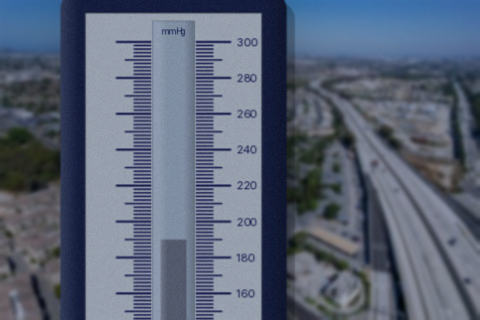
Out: 190
